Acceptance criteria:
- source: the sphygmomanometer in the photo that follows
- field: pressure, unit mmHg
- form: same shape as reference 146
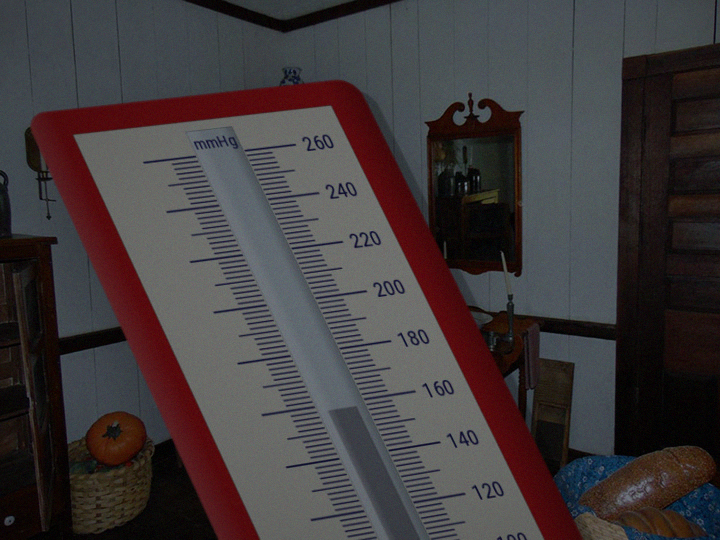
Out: 158
